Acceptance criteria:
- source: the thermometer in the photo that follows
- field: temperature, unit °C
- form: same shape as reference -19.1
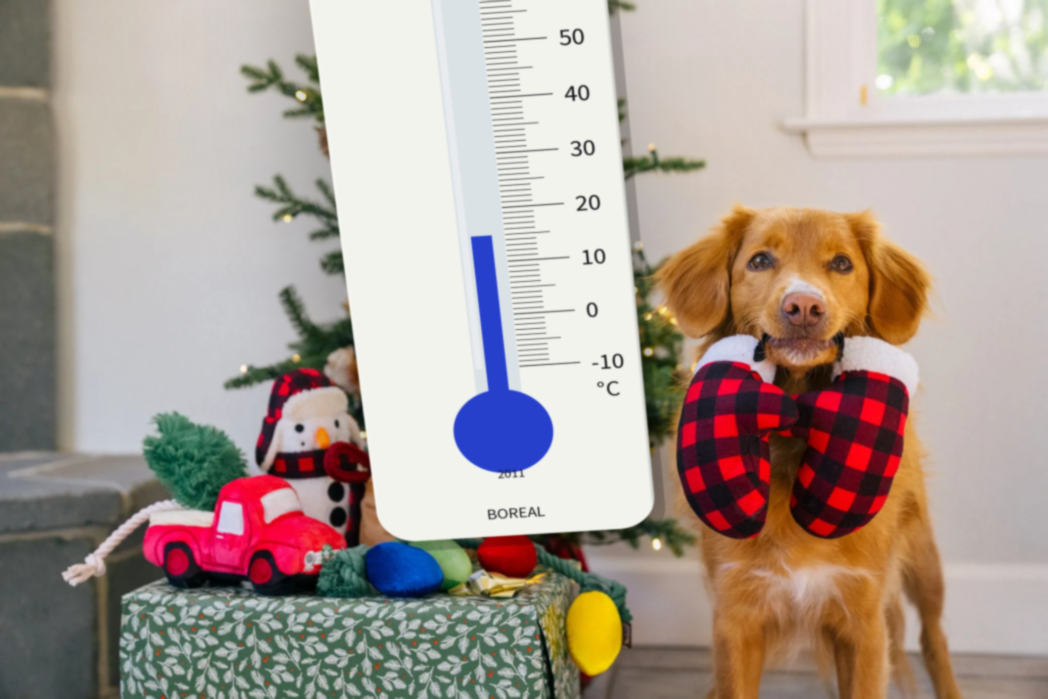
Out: 15
